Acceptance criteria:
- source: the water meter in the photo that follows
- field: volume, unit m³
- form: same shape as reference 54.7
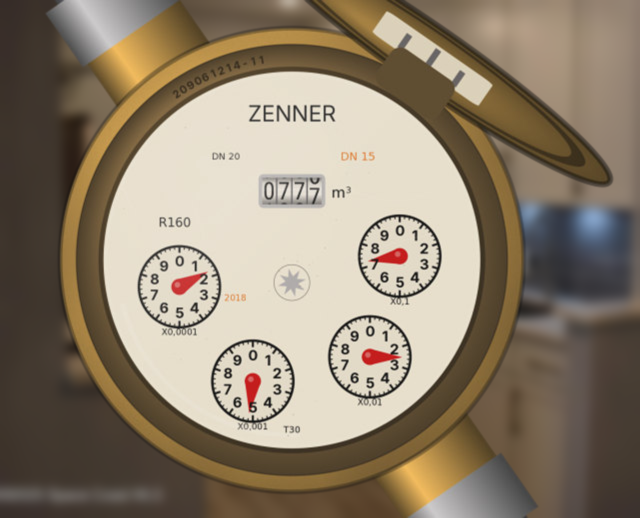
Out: 776.7251
